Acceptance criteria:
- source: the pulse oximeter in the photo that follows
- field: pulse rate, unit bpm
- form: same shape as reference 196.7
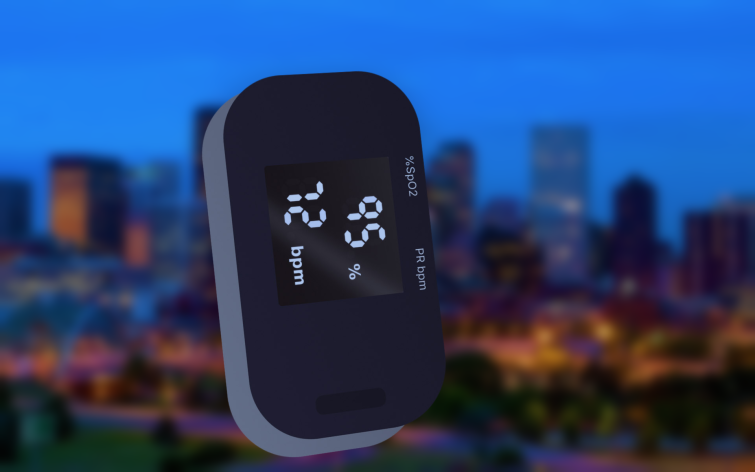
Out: 72
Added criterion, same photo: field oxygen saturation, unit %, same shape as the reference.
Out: 95
